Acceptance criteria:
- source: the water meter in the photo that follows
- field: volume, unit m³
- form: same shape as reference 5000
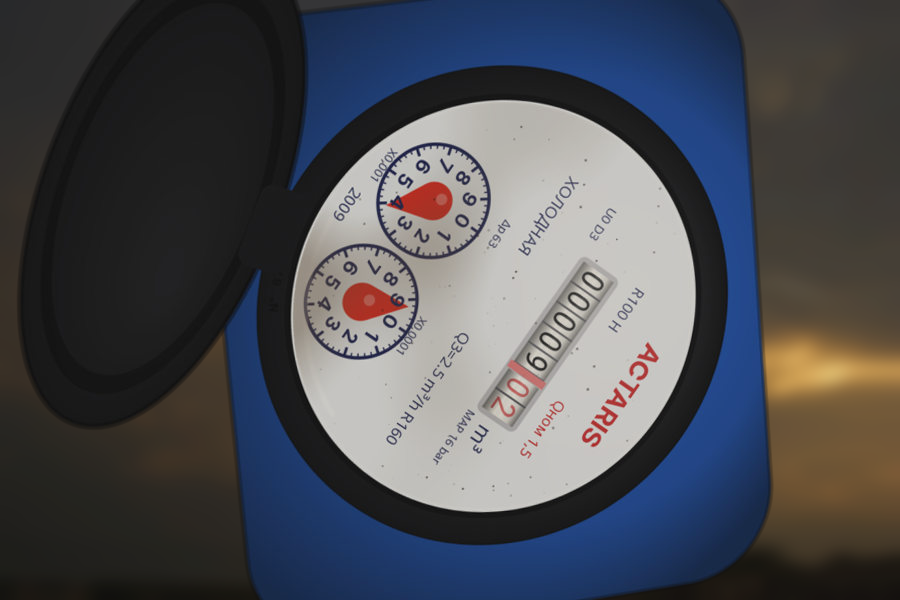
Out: 9.0239
